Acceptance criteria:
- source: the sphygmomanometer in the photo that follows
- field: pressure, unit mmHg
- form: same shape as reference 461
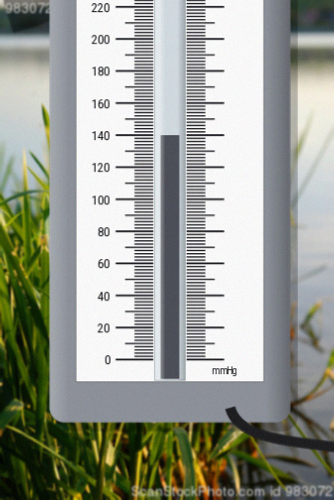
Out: 140
